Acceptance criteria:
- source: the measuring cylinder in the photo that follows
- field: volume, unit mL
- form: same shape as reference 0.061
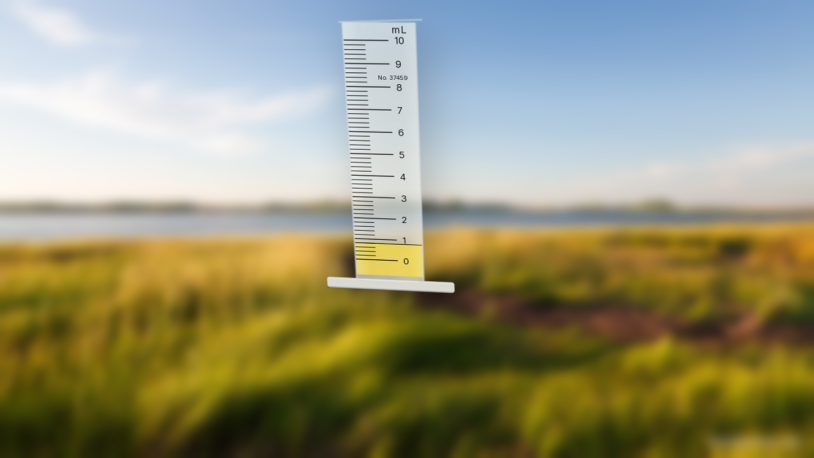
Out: 0.8
